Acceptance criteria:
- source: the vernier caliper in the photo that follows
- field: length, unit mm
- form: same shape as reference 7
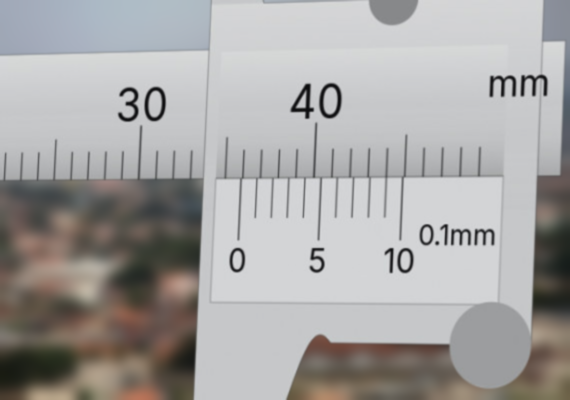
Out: 35.9
